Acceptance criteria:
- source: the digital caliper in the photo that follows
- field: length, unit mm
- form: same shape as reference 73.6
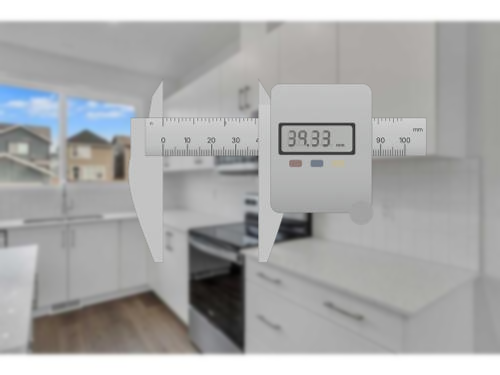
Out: 39.33
